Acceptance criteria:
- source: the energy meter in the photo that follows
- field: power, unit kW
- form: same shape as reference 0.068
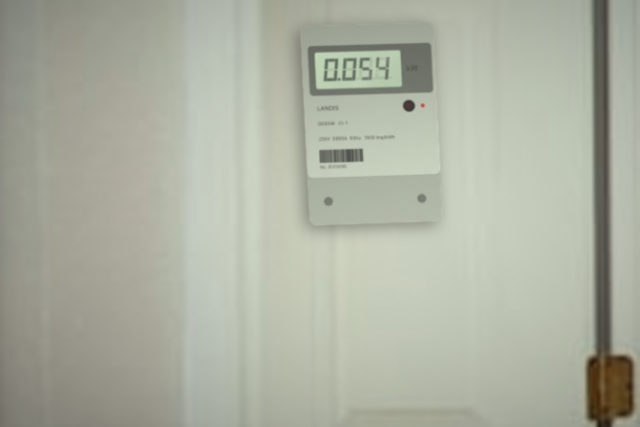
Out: 0.054
